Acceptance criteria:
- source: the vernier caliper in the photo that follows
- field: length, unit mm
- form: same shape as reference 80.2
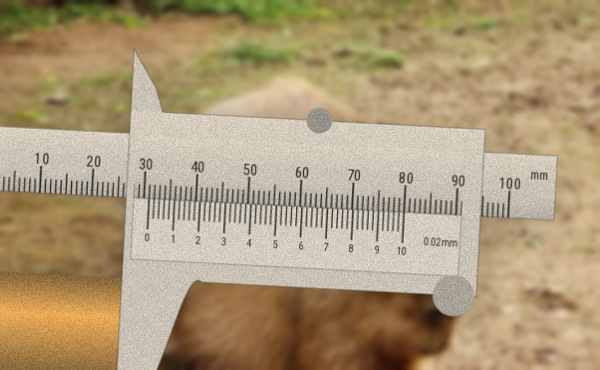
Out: 31.0
